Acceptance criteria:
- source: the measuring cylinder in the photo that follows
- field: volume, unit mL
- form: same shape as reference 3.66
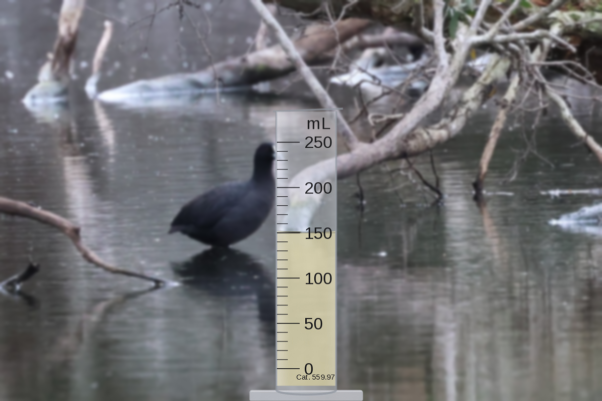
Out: 150
